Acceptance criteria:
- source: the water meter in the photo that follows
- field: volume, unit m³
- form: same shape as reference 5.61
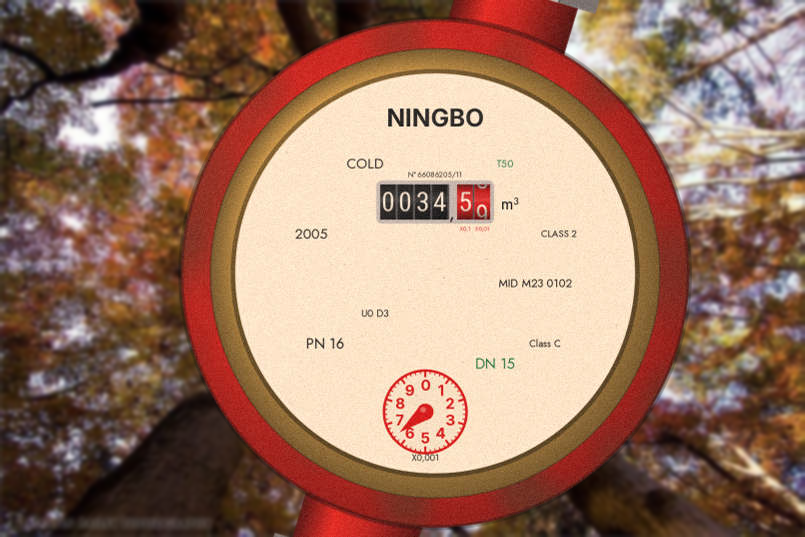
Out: 34.586
